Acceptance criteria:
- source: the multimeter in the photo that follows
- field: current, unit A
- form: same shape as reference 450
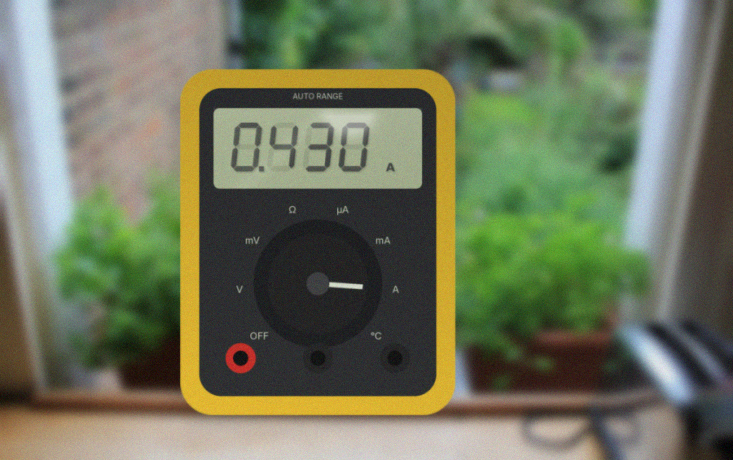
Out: 0.430
